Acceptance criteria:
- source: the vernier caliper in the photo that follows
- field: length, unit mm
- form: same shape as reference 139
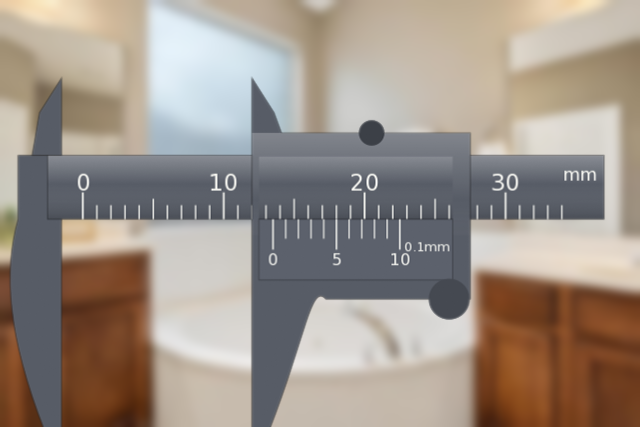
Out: 13.5
